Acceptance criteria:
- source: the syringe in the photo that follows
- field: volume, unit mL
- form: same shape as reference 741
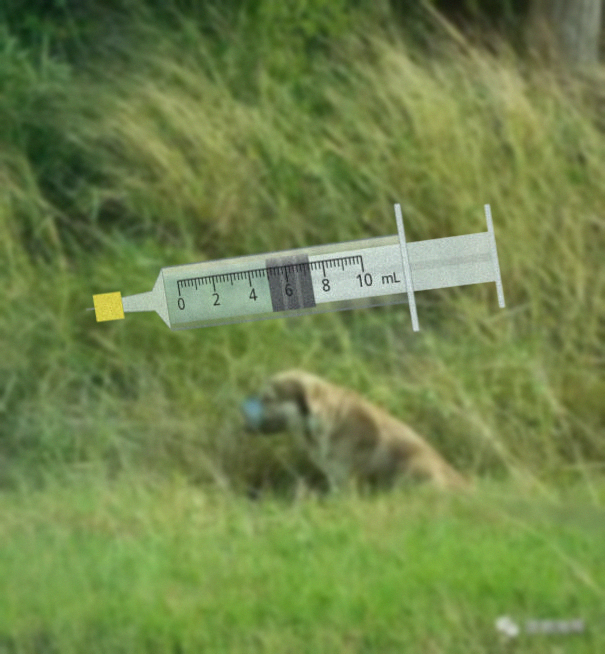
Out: 5
